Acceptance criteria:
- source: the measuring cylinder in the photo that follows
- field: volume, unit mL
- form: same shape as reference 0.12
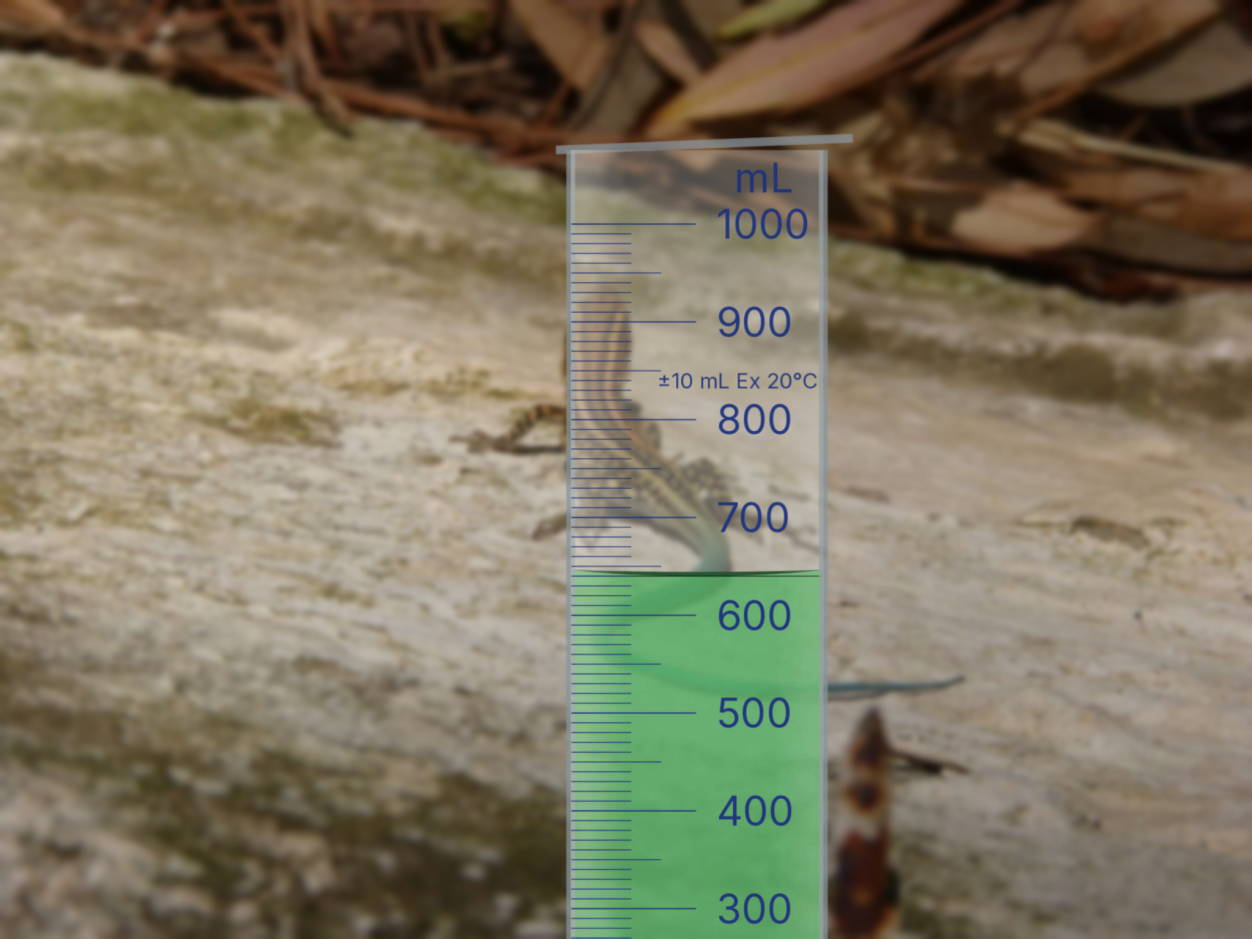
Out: 640
